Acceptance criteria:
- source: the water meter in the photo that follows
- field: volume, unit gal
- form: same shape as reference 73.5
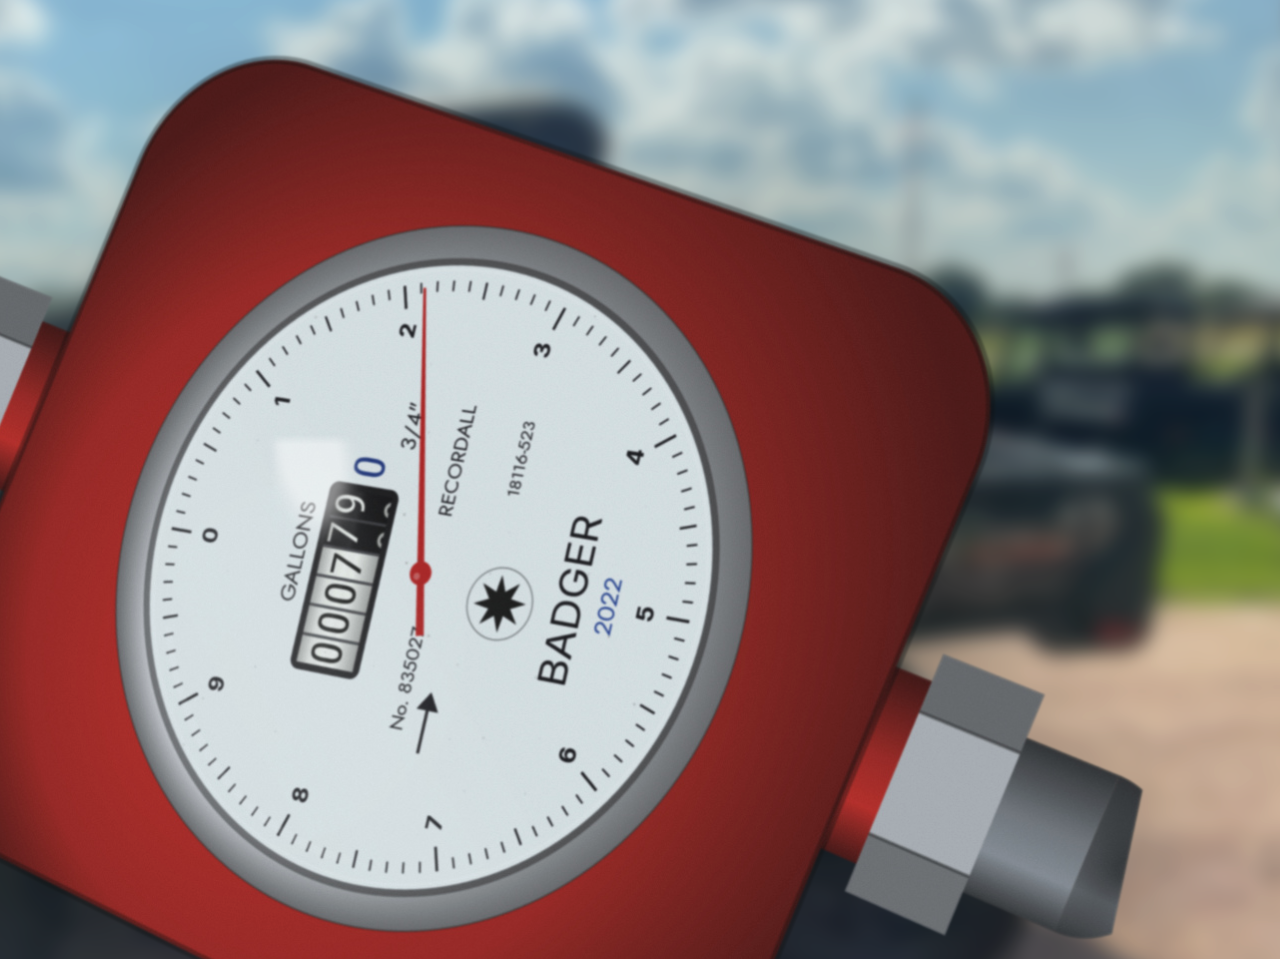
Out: 7792.1
